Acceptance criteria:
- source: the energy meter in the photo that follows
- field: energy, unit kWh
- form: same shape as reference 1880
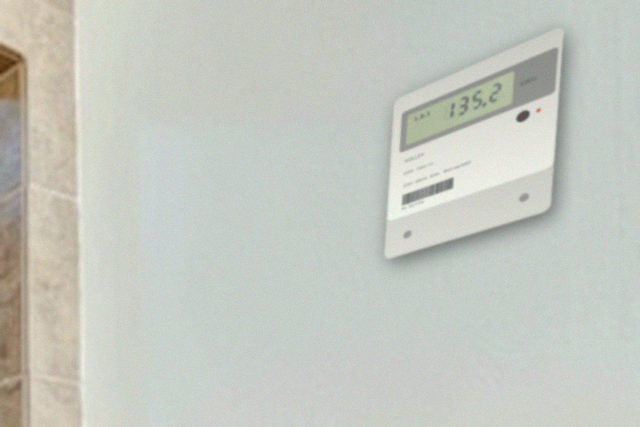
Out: 135.2
